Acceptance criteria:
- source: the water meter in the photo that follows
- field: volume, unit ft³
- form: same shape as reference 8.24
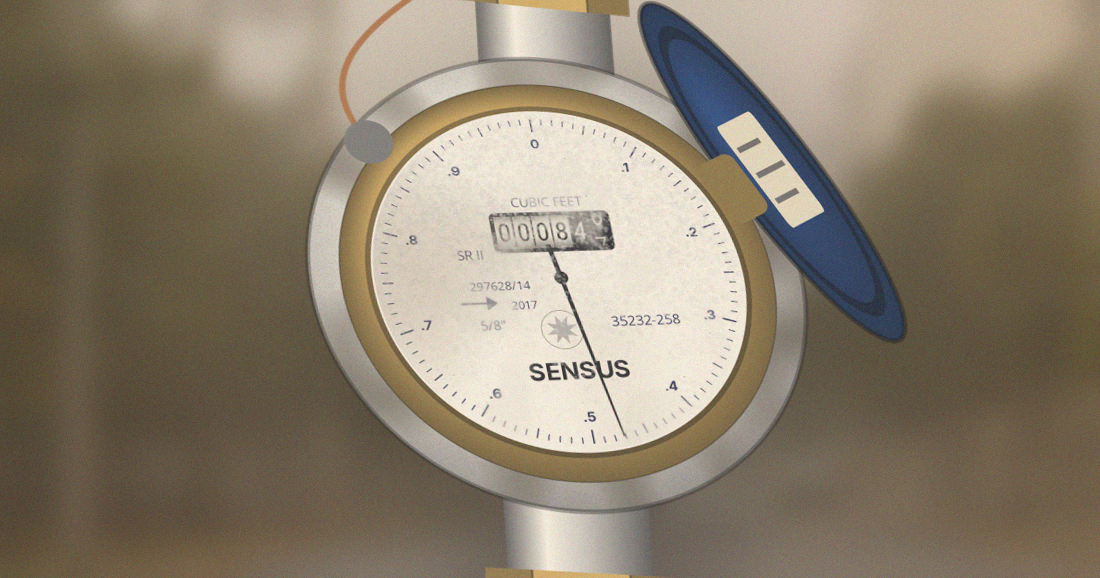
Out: 846.47
